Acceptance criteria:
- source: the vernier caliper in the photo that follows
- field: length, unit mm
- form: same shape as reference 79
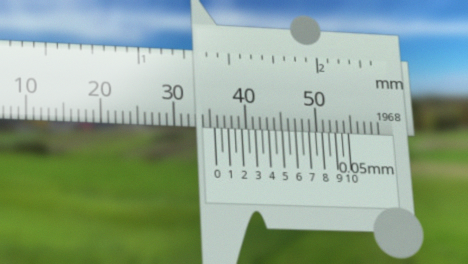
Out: 35.6
